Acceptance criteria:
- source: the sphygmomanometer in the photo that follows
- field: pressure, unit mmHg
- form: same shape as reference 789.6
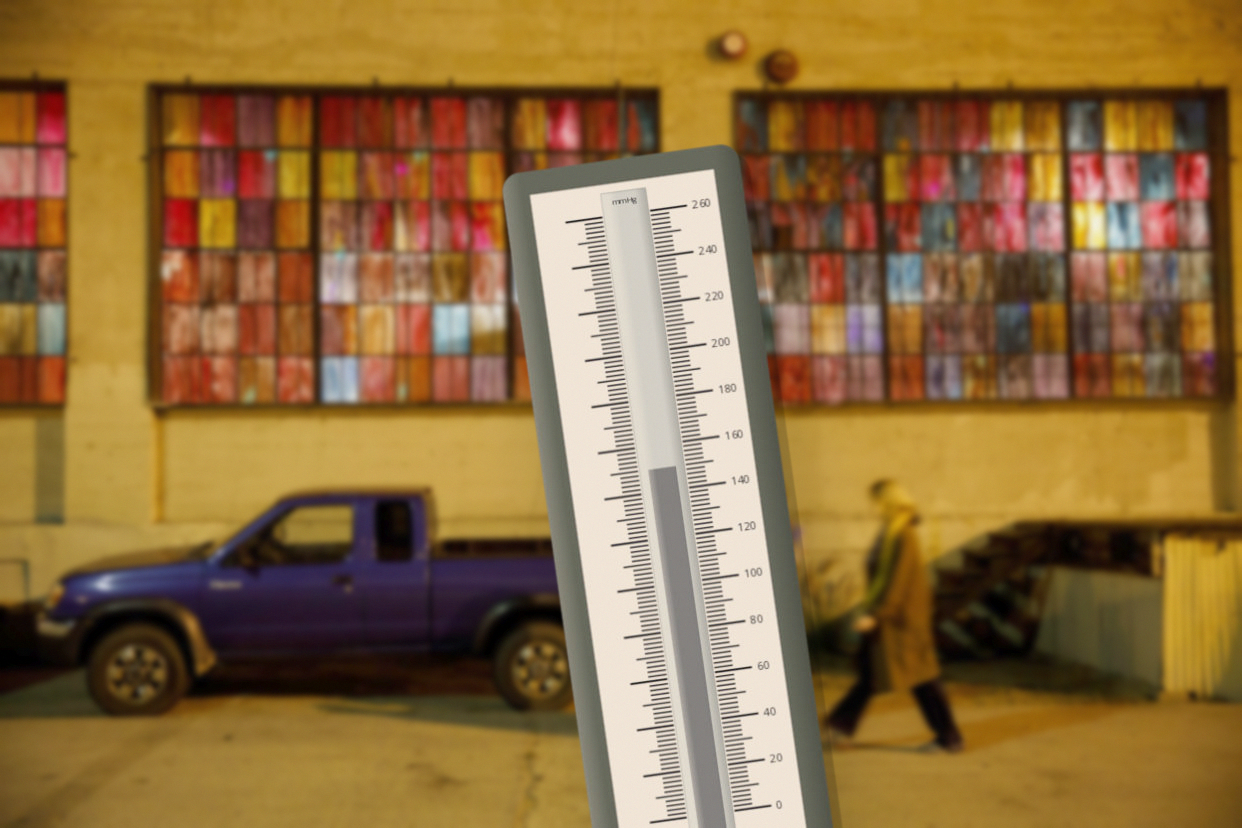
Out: 150
